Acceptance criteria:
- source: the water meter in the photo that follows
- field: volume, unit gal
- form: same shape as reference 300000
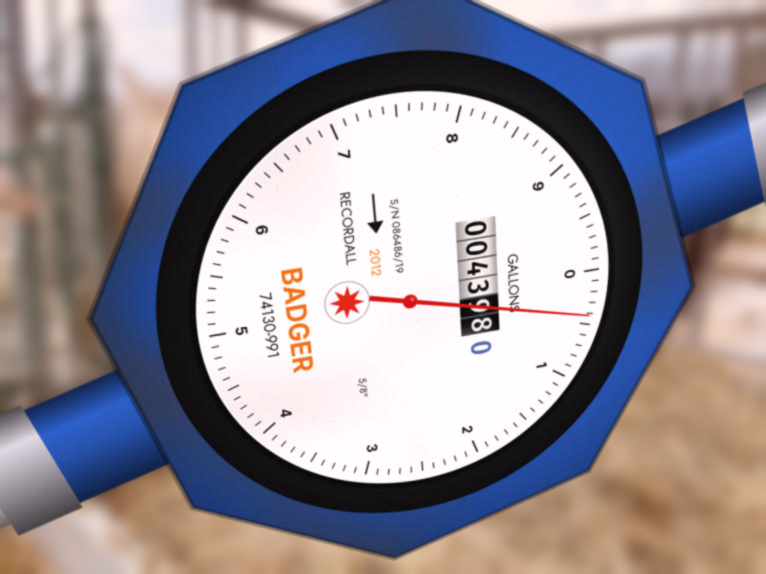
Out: 43980.4
